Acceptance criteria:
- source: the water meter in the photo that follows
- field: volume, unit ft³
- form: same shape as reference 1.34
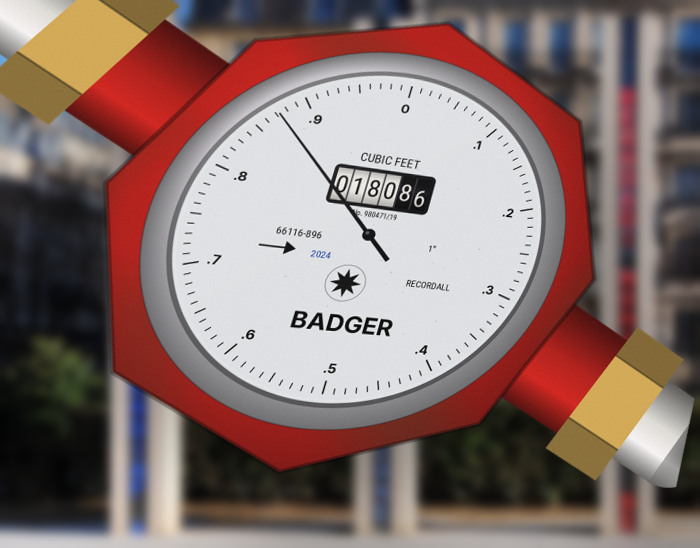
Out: 18085.87
